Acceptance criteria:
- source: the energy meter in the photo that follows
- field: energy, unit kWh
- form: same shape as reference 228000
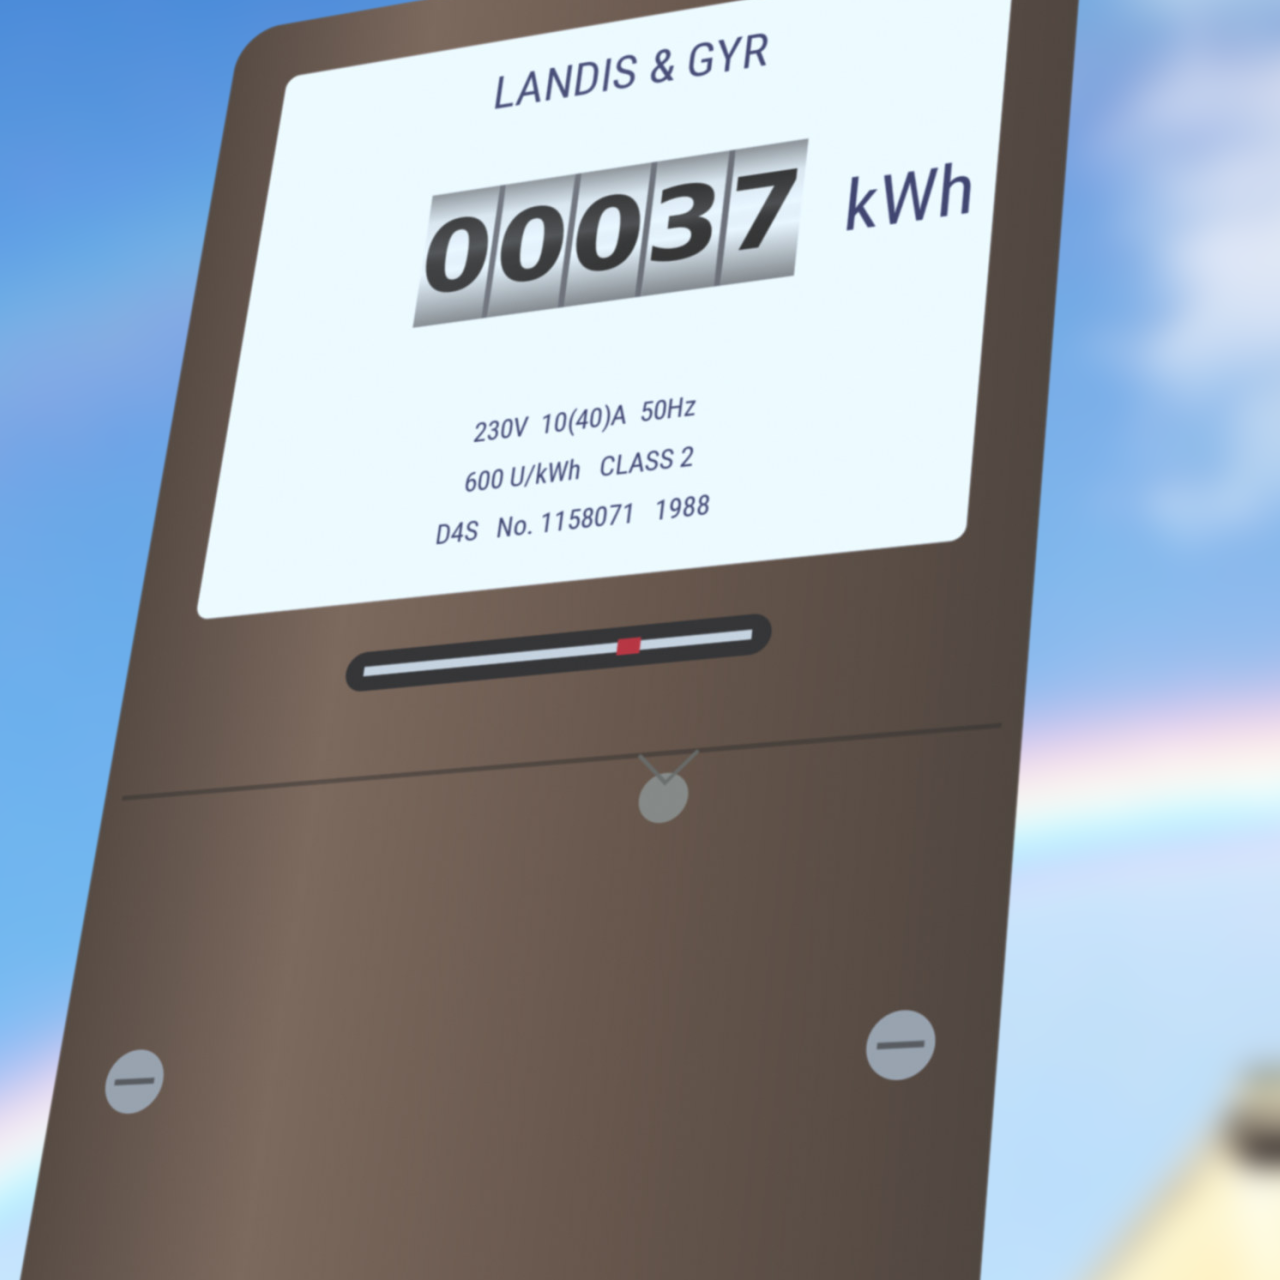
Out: 37
